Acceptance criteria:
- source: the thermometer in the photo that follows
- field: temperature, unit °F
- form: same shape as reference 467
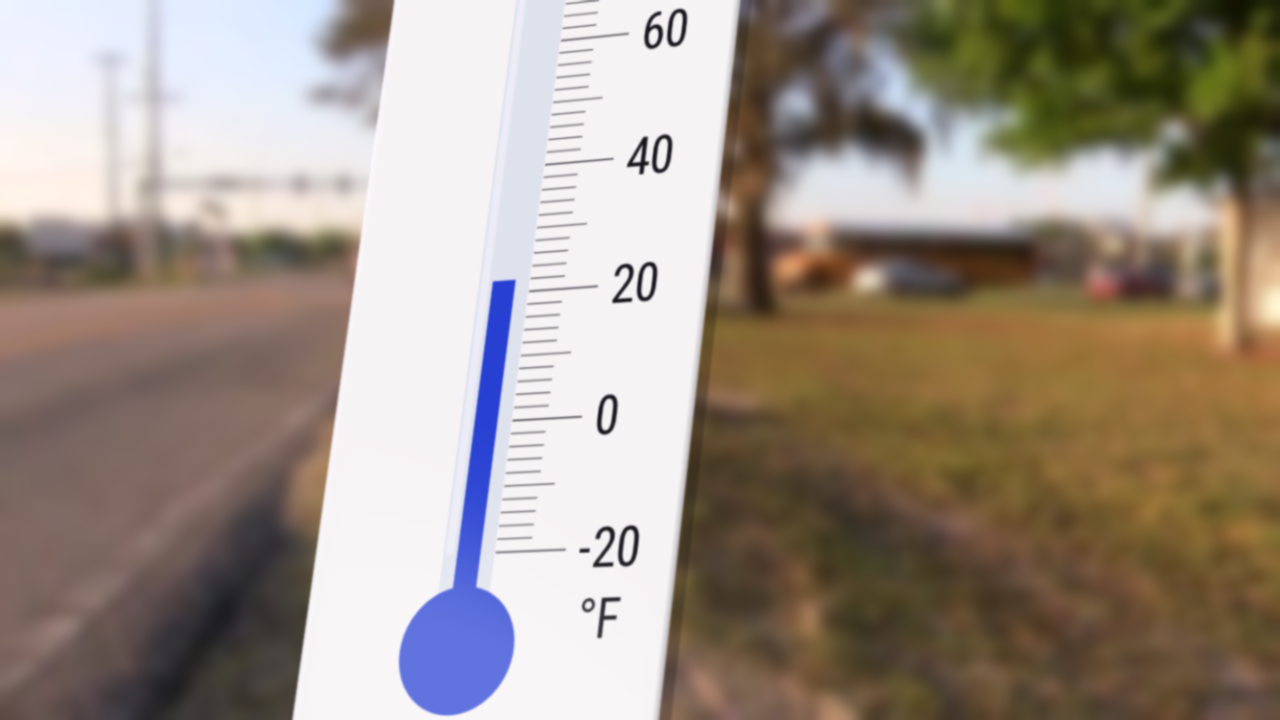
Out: 22
